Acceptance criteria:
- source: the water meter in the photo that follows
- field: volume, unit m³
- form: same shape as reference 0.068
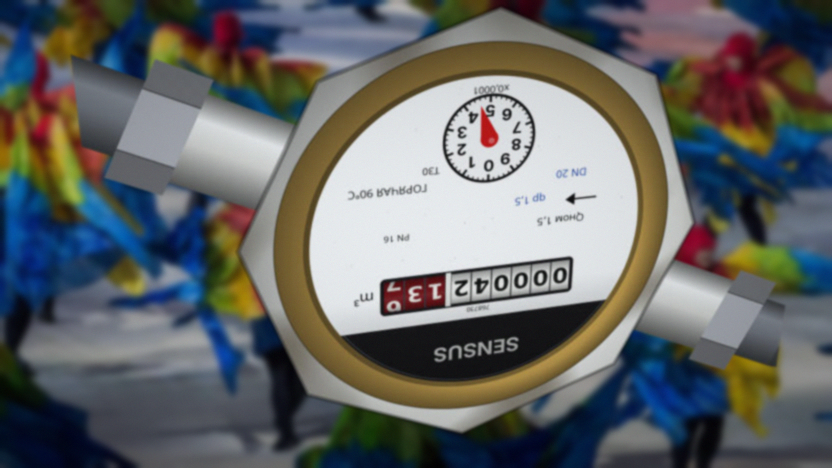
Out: 42.1364
